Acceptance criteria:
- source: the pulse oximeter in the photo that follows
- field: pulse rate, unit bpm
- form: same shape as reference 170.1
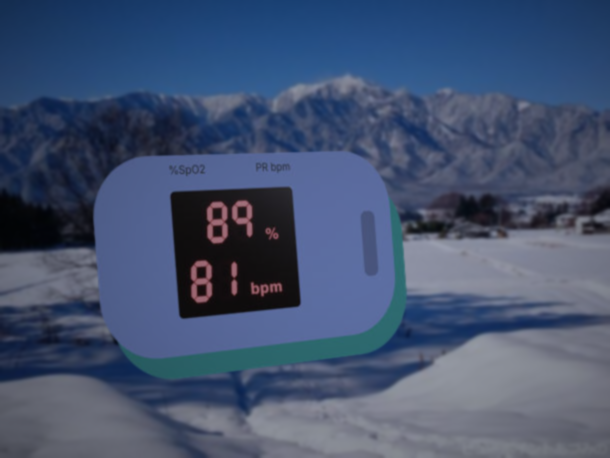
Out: 81
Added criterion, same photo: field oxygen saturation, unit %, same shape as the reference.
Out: 89
